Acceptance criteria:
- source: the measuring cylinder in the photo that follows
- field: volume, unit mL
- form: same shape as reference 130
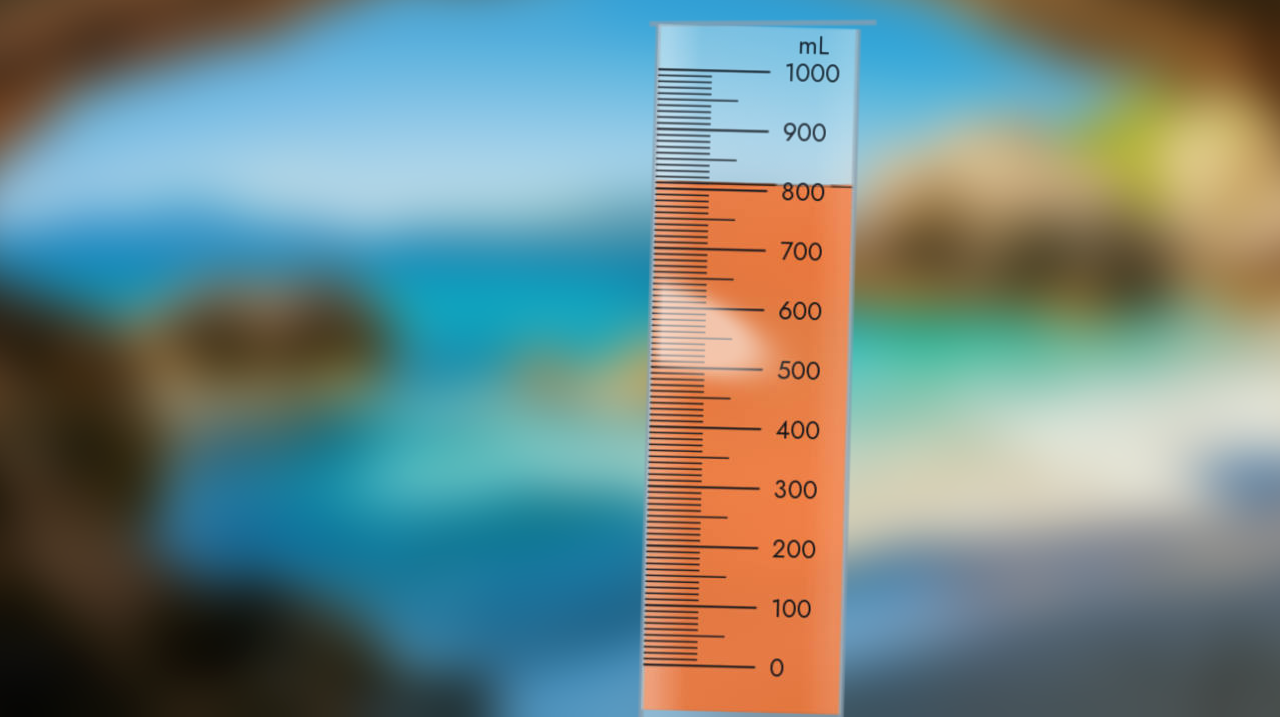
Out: 810
